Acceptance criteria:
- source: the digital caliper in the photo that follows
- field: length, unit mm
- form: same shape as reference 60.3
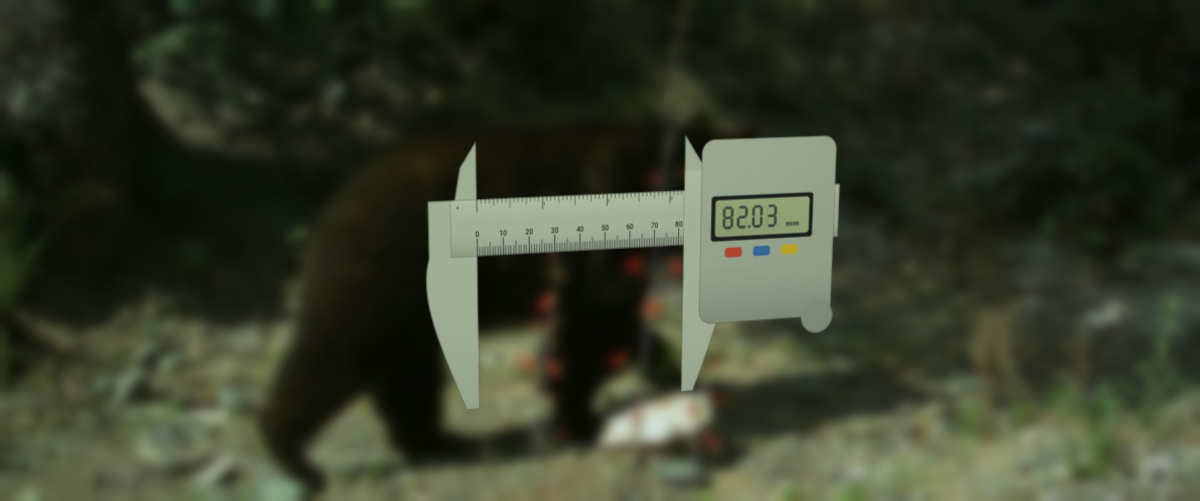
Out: 82.03
